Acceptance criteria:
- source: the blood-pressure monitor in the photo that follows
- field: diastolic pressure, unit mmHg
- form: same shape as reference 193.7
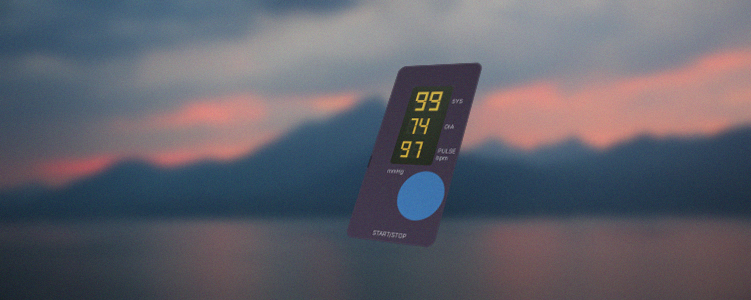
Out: 74
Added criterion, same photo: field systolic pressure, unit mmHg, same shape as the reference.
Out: 99
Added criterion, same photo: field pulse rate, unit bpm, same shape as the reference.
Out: 97
